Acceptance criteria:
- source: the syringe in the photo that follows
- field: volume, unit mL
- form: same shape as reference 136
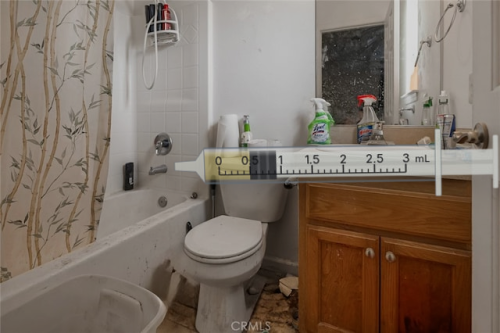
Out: 0.5
